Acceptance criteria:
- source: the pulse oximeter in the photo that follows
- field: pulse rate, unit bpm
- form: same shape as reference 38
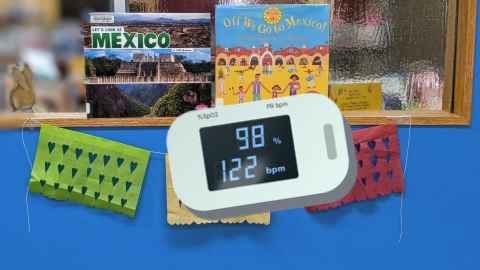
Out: 122
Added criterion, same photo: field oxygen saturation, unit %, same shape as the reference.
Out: 98
